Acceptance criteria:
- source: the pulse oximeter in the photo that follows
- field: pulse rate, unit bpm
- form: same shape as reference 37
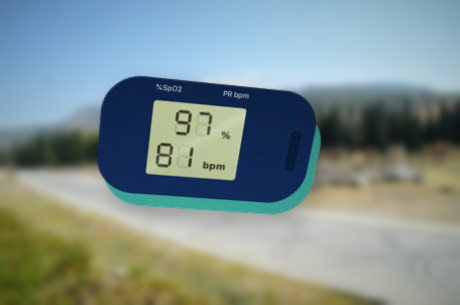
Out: 81
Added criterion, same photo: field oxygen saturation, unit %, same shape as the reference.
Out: 97
